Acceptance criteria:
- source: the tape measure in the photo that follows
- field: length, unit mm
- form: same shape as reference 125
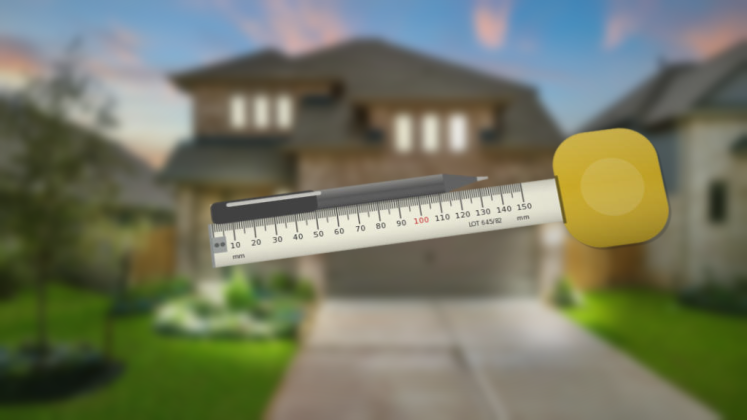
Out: 135
